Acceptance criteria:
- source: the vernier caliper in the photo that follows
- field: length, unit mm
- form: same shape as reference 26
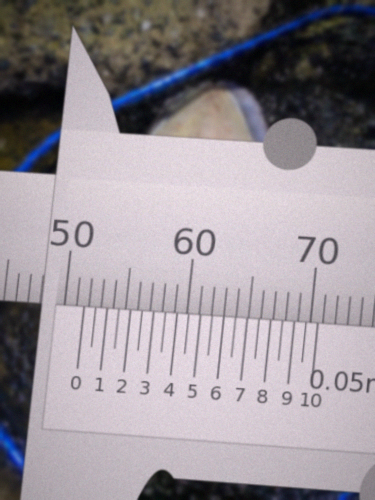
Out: 51.6
